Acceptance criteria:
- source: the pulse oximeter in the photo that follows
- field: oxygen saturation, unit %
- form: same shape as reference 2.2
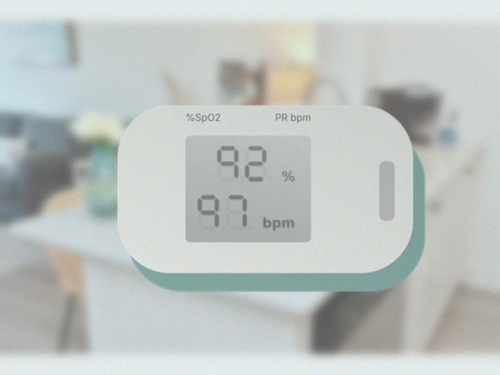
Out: 92
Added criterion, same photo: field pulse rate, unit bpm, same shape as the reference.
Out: 97
